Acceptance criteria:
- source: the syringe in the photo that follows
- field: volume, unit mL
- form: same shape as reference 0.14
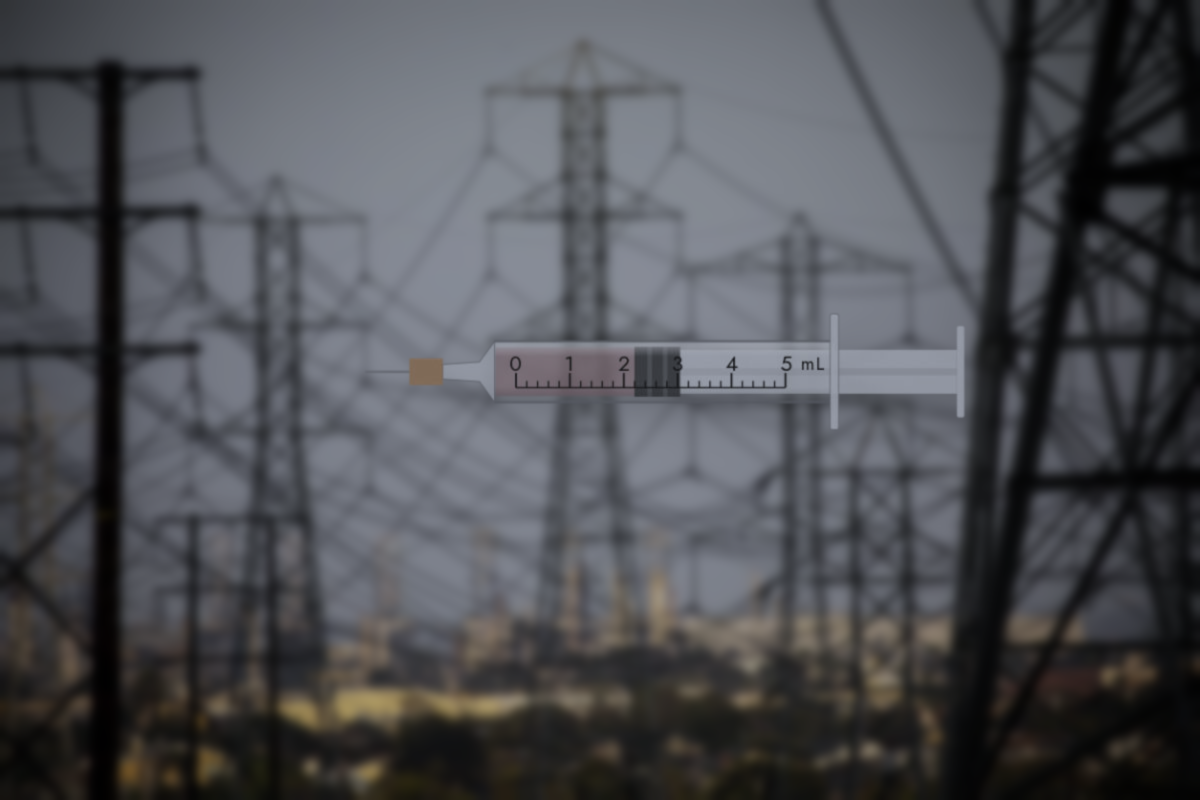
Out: 2.2
